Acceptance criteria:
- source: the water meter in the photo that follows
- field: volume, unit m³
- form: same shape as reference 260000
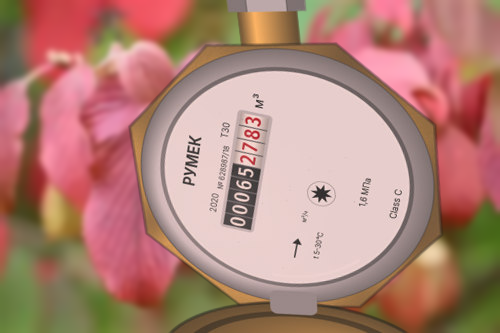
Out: 65.2783
